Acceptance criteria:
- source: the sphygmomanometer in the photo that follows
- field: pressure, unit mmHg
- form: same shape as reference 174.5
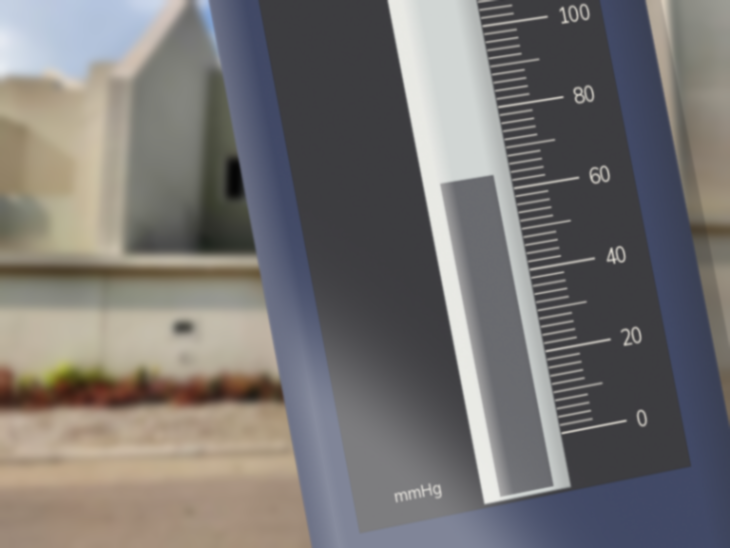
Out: 64
